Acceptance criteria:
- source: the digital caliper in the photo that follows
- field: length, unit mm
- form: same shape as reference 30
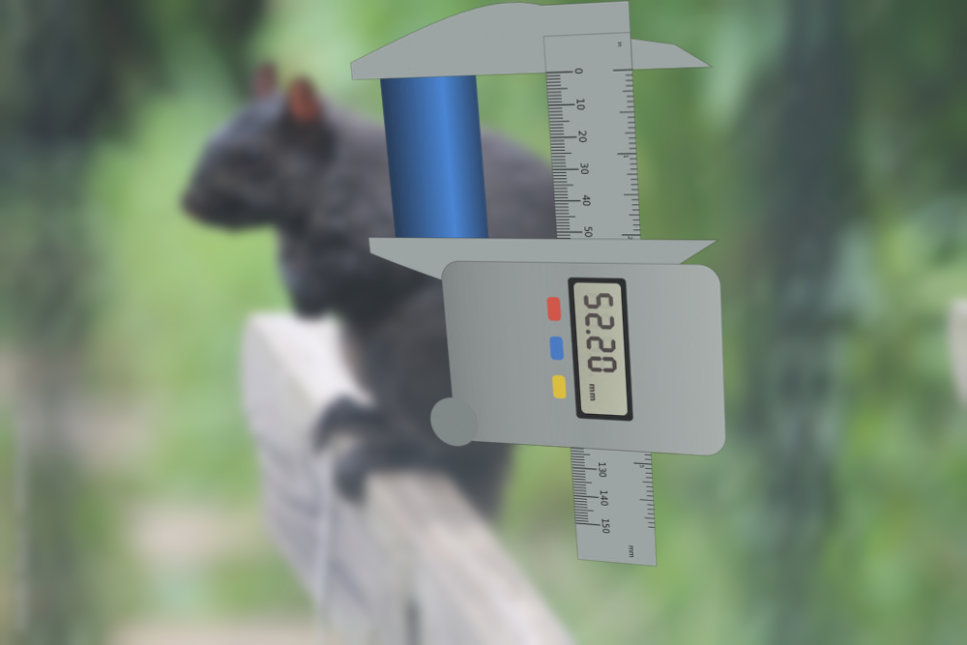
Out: 52.20
